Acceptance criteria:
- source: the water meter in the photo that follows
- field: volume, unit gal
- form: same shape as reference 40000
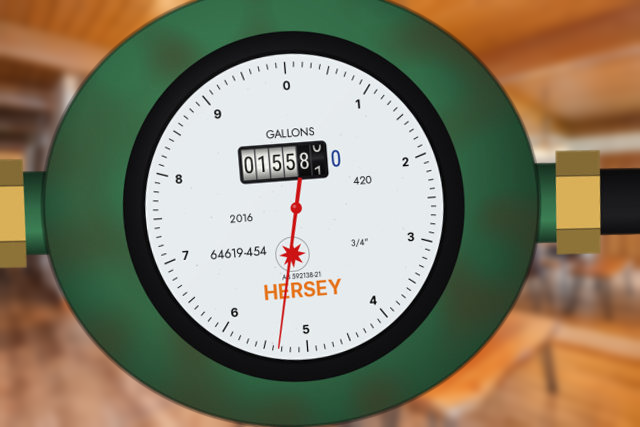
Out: 155805.3
